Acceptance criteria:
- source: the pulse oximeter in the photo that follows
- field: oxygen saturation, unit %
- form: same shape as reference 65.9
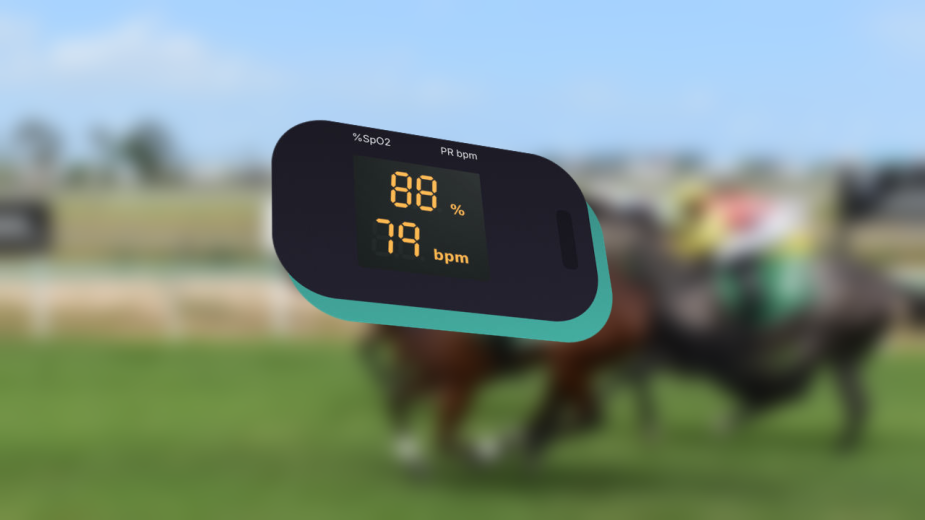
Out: 88
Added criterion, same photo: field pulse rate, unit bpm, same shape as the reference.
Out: 79
